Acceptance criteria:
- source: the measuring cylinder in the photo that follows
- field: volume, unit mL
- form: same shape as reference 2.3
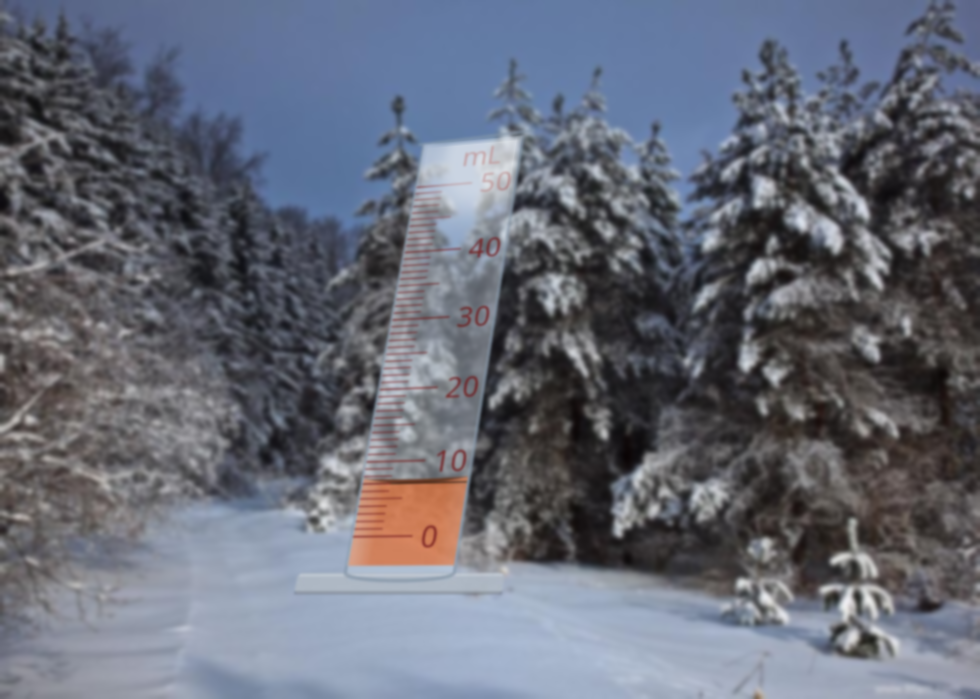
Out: 7
